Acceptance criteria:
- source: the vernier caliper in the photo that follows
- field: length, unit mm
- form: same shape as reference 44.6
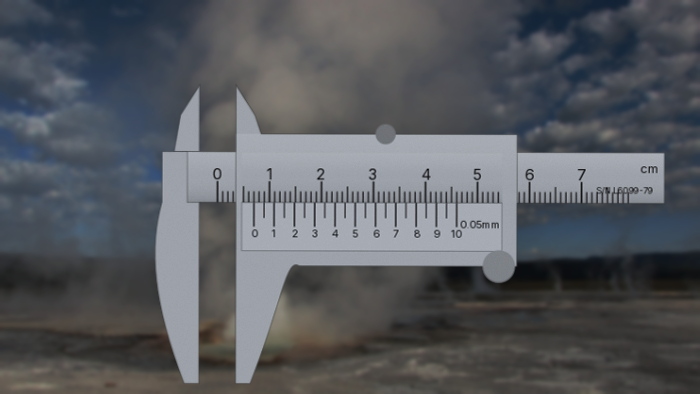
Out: 7.0
